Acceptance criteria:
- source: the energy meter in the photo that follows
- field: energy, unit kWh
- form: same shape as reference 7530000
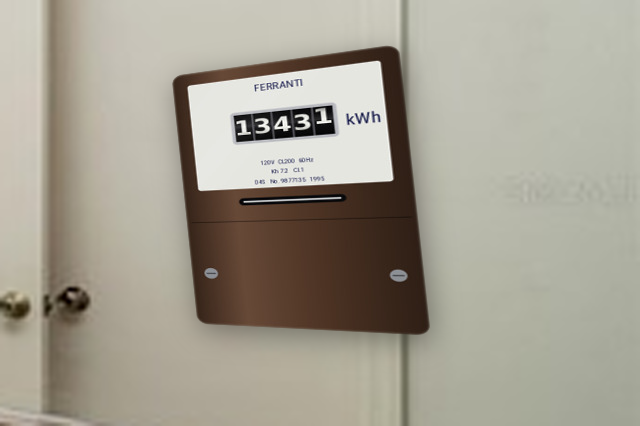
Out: 13431
